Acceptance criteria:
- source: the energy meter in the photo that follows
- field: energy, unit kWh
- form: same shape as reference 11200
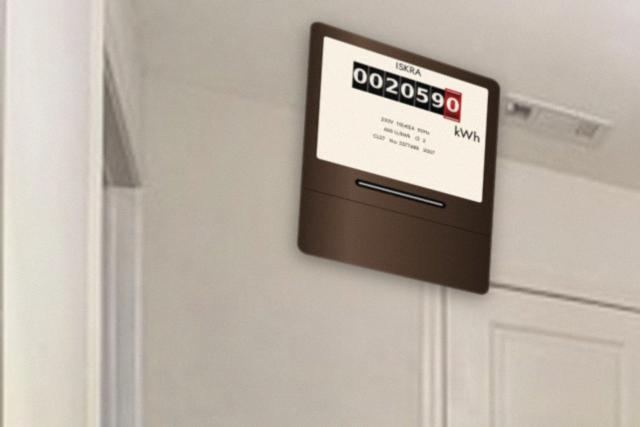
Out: 2059.0
